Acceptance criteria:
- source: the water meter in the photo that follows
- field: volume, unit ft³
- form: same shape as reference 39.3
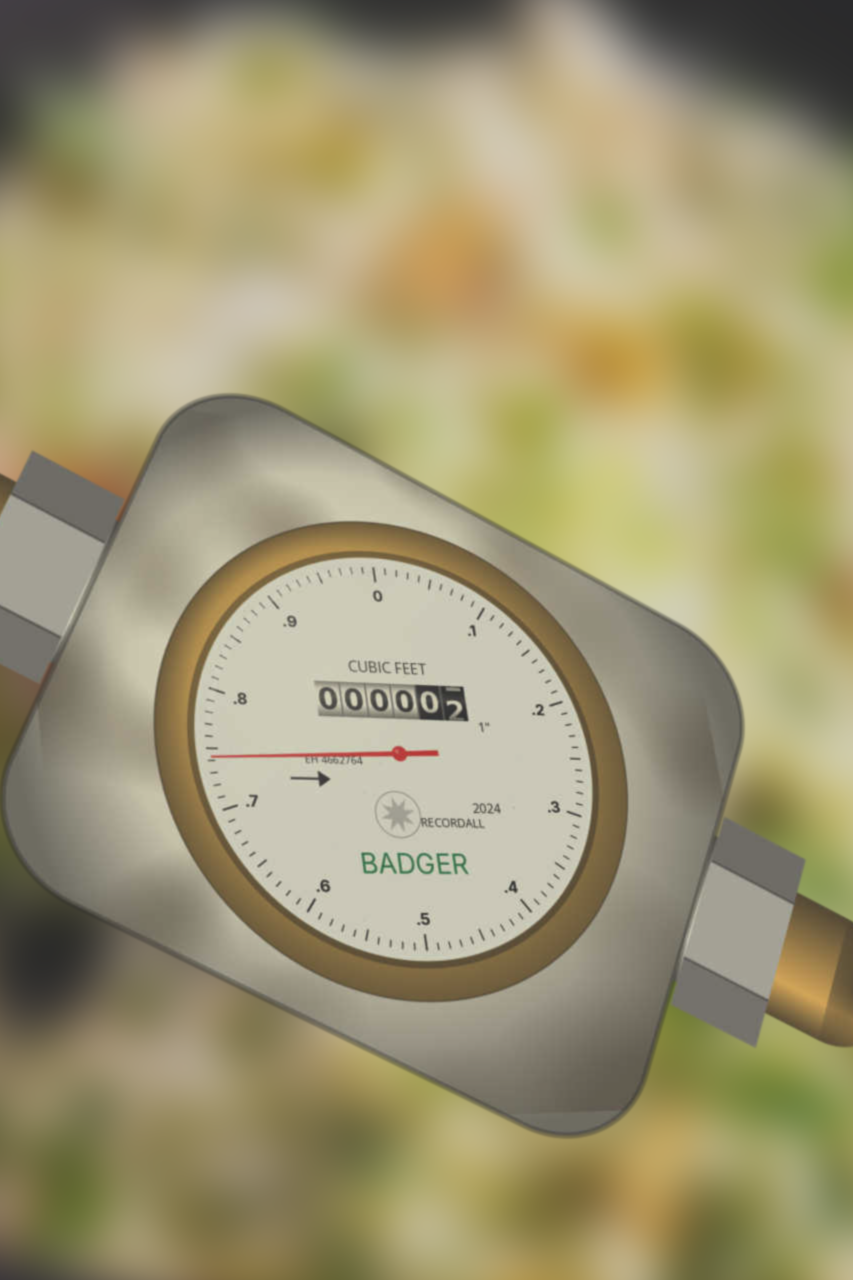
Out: 1.74
